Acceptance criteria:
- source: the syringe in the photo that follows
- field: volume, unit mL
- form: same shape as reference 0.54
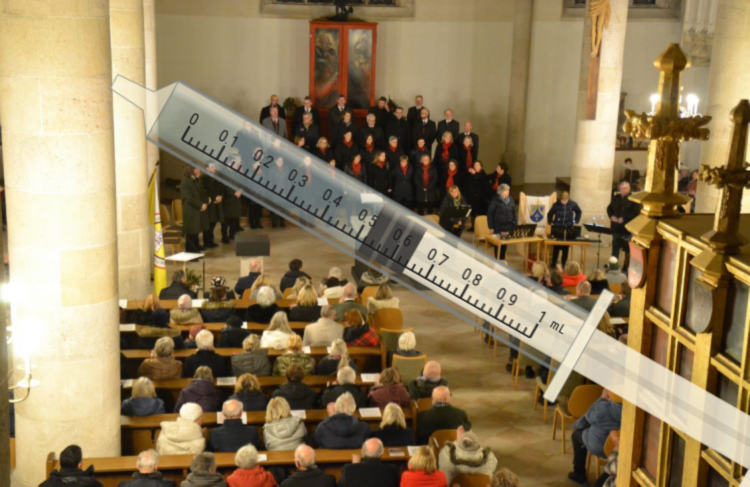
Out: 0.52
